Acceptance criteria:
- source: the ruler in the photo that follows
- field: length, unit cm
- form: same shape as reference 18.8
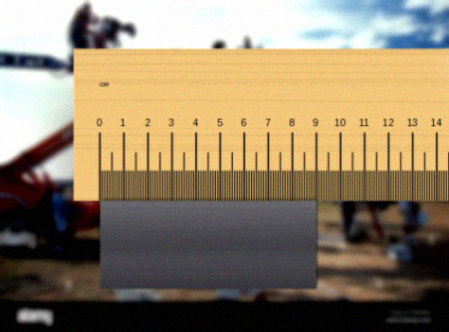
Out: 9
